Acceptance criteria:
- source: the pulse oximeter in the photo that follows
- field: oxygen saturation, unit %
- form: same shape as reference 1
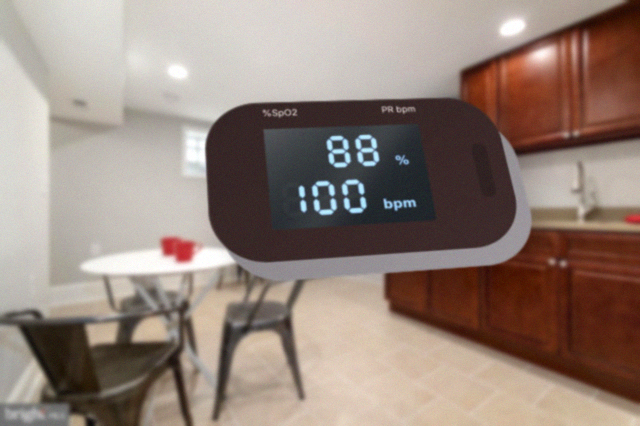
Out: 88
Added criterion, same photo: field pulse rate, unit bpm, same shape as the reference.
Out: 100
